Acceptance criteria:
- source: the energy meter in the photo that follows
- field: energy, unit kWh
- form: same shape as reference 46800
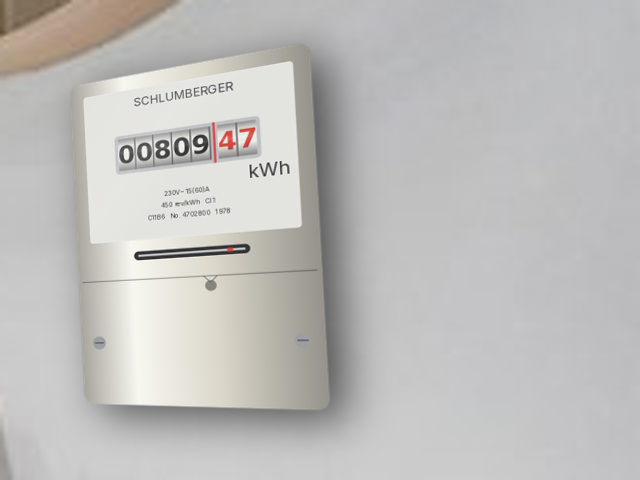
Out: 809.47
